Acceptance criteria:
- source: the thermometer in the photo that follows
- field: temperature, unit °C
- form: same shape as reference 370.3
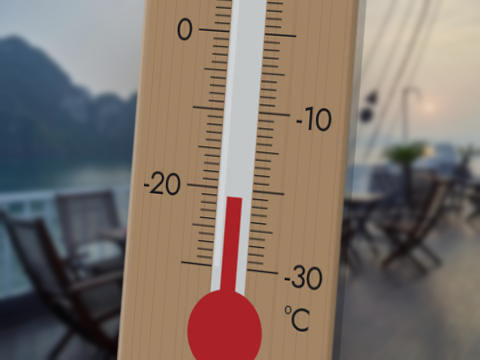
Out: -21
